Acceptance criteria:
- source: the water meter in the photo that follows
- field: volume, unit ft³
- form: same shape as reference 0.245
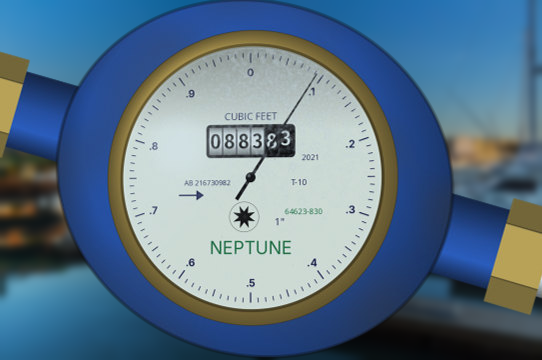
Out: 88383.09
